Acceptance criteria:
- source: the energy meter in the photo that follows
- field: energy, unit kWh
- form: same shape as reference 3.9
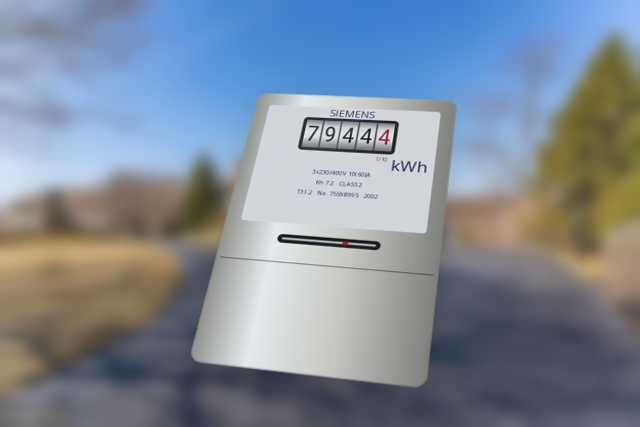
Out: 7944.4
